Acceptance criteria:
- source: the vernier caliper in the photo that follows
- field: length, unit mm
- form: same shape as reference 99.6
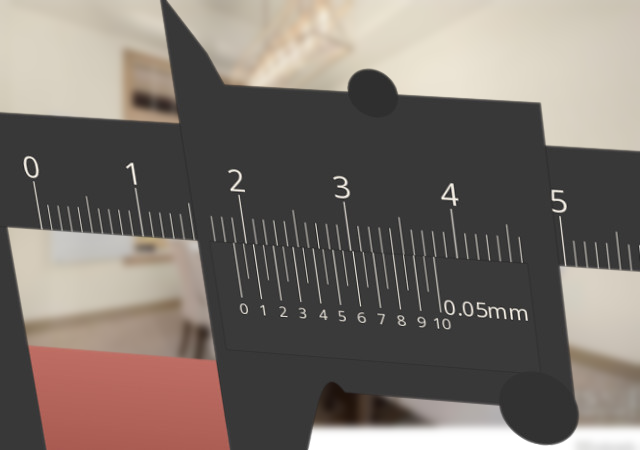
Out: 18.8
